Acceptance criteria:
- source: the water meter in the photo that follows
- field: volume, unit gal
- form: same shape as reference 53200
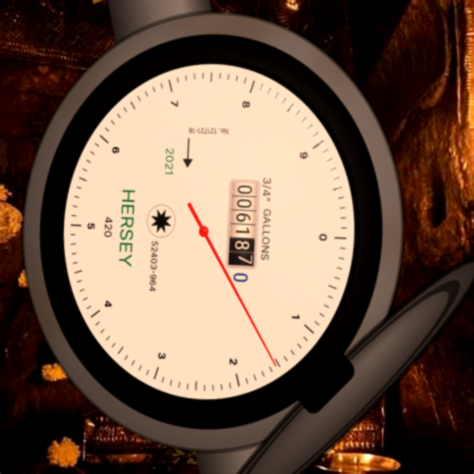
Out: 61871.5
